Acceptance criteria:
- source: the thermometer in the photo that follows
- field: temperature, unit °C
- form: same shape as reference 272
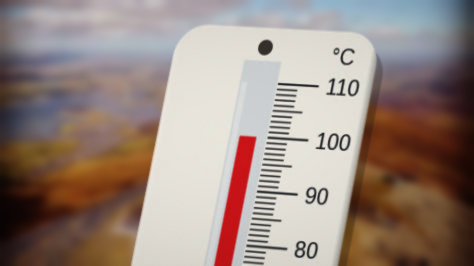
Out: 100
